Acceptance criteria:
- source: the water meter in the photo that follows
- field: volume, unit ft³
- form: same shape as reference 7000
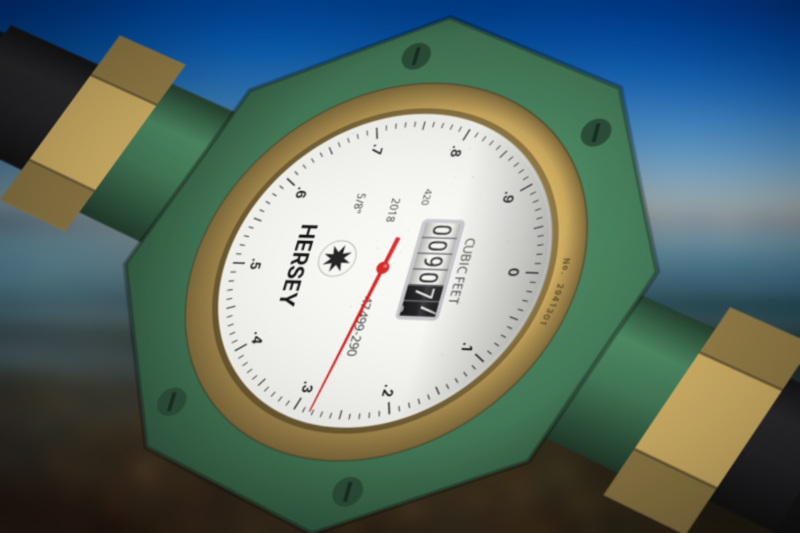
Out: 9077.28
